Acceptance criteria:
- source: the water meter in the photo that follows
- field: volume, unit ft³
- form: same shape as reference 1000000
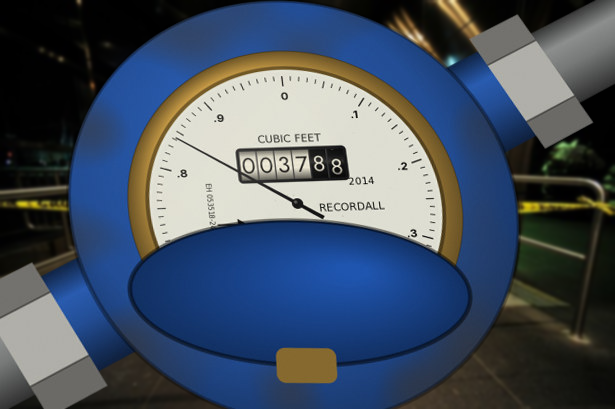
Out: 3787.84
